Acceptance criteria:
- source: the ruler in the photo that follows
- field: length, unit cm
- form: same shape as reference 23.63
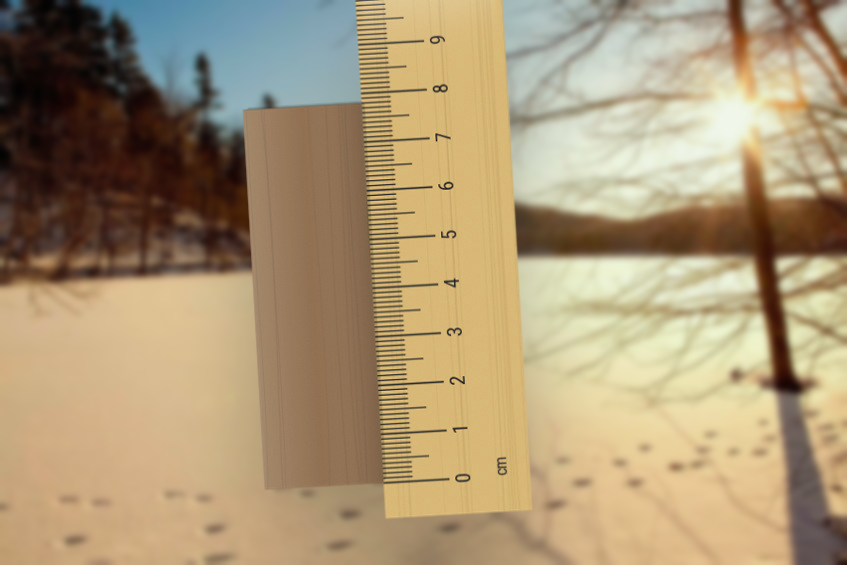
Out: 7.8
